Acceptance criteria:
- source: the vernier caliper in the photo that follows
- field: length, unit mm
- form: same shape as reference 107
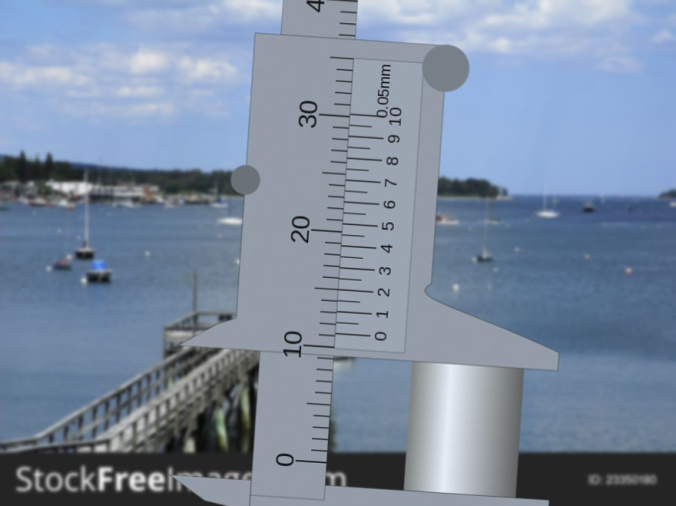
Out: 11.2
